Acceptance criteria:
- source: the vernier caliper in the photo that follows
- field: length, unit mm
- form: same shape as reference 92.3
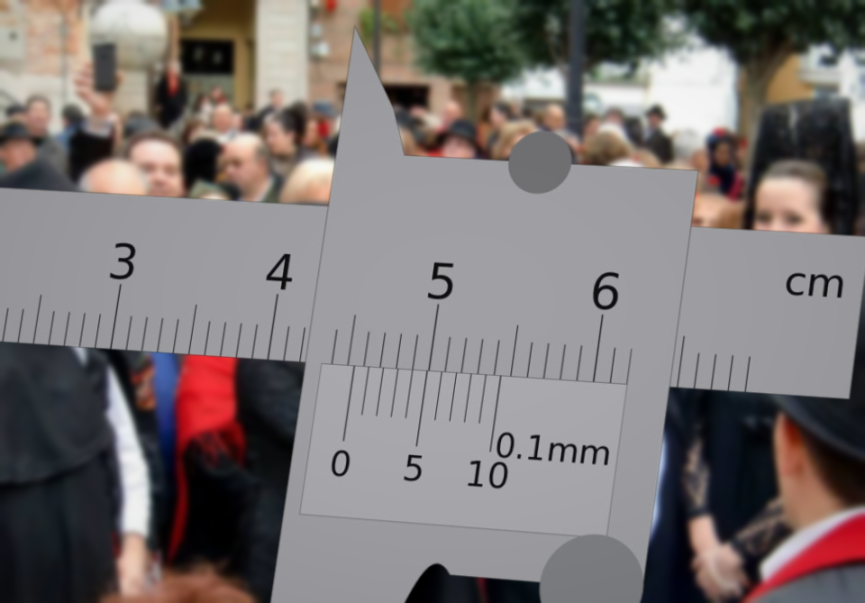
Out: 45.4
